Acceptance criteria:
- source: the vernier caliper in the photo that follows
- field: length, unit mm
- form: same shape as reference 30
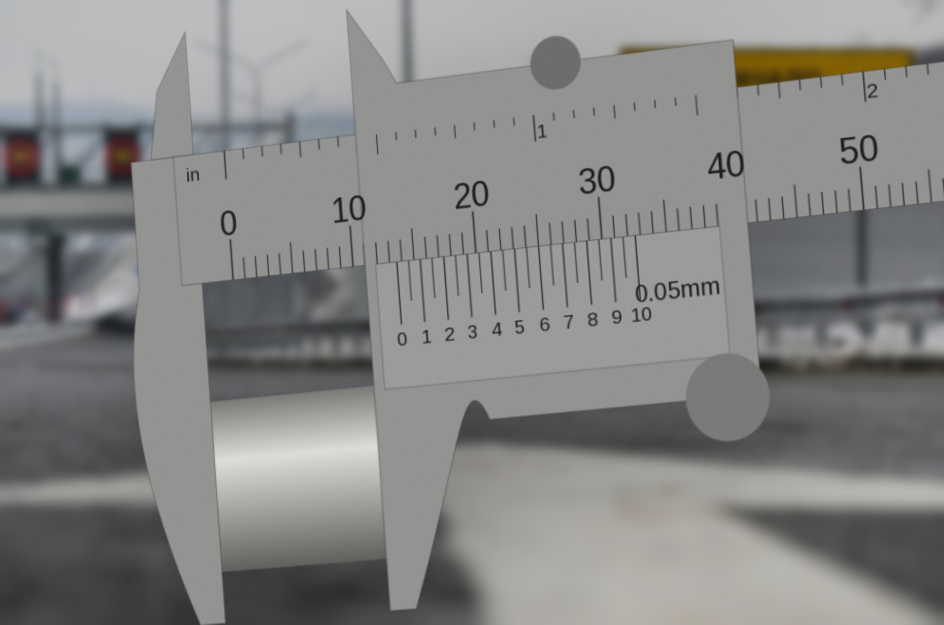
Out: 13.6
